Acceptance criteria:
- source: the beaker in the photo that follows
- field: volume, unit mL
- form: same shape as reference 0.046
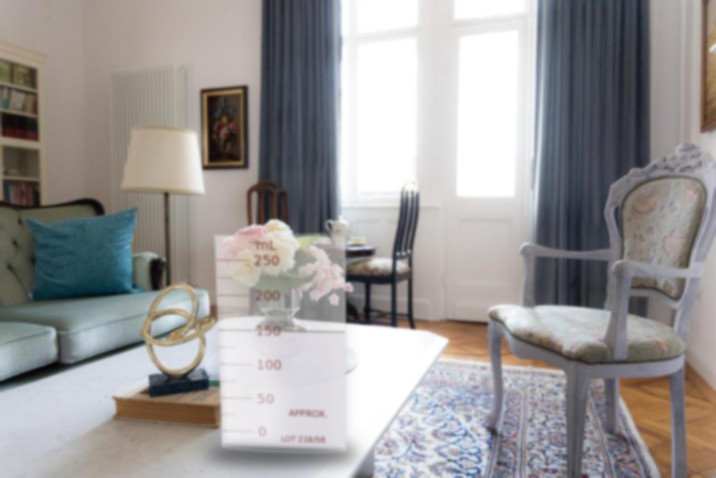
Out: 150
